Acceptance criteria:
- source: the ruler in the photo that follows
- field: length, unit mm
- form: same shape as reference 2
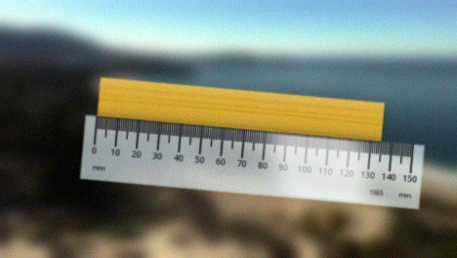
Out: 135
